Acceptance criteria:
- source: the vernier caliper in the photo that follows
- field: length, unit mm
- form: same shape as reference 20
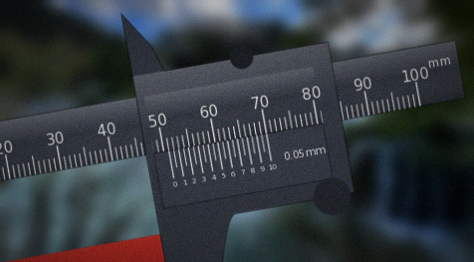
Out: 51.0
